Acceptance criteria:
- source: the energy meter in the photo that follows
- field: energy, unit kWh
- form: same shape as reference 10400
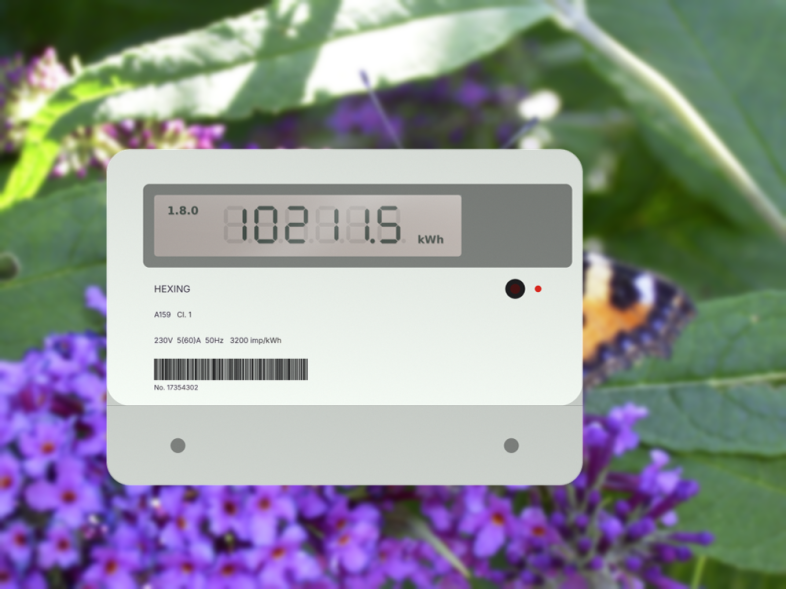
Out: 10211.5
